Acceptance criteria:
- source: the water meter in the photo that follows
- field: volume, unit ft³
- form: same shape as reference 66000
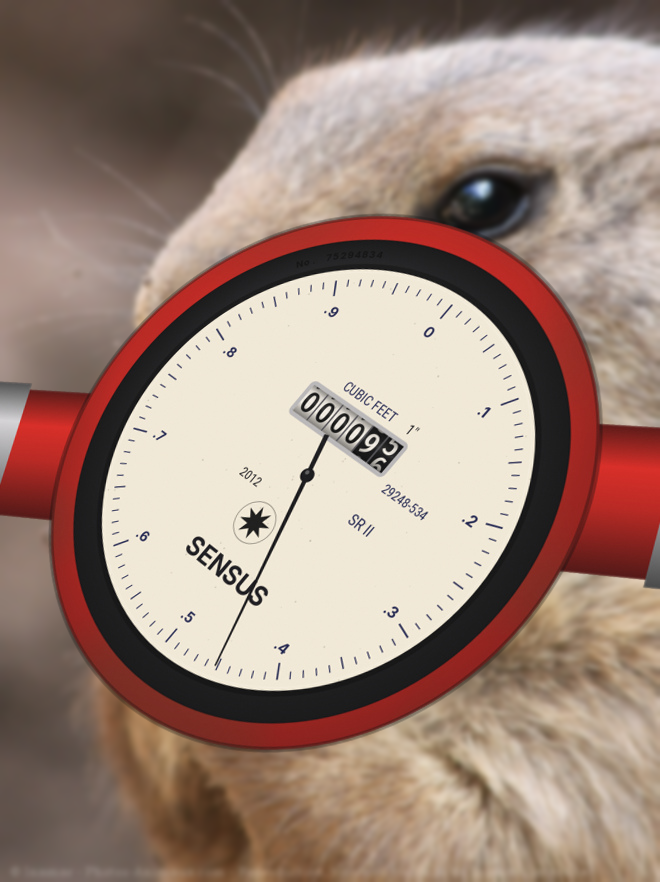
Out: 95.45
